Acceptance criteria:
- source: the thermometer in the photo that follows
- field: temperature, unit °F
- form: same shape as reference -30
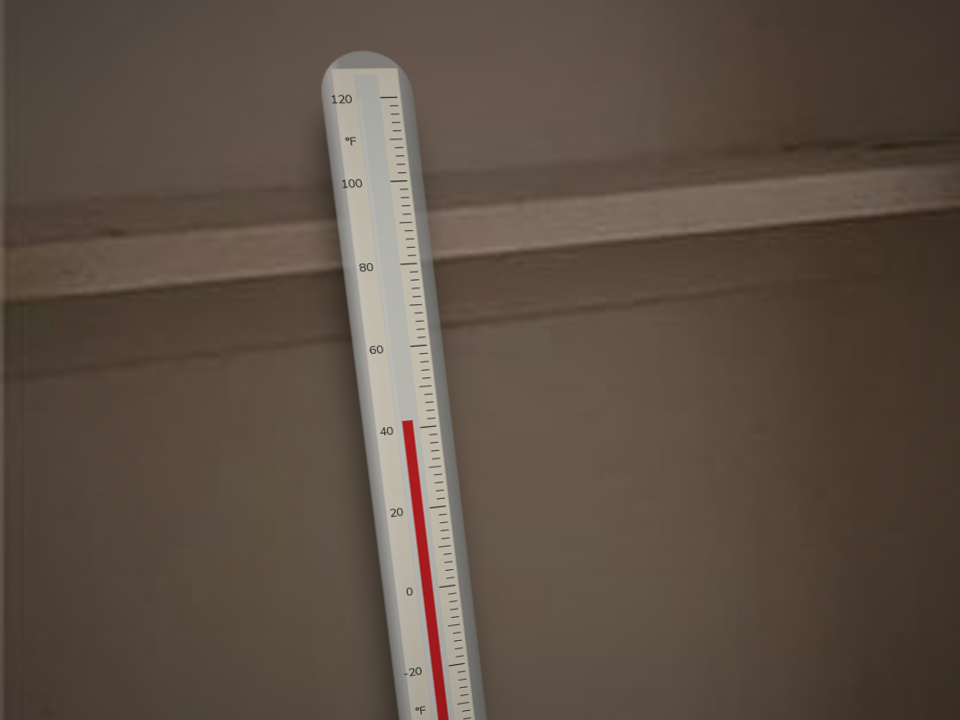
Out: 42
